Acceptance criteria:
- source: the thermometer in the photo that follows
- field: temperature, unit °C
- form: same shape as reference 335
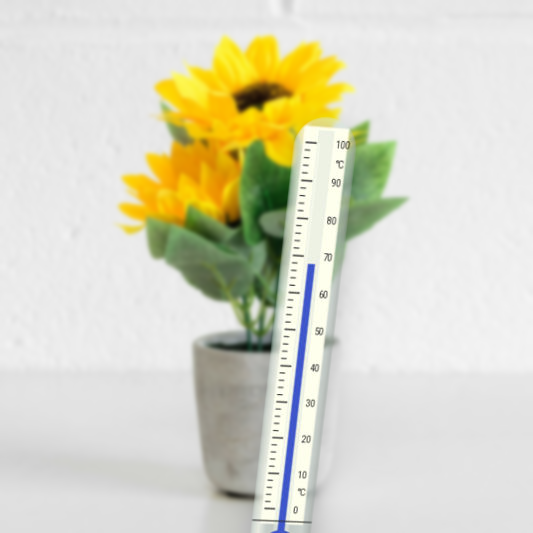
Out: 68
